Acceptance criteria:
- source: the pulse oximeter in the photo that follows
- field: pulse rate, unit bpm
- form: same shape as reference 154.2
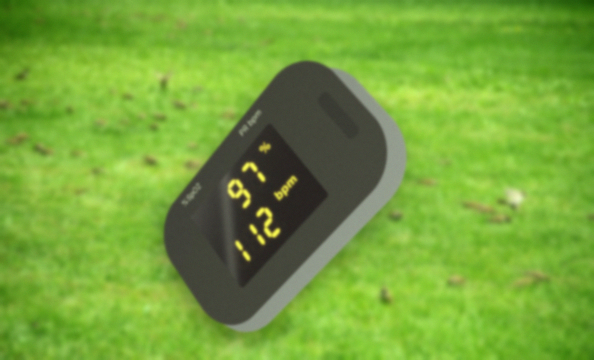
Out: 112
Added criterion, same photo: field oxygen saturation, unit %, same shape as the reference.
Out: 97
